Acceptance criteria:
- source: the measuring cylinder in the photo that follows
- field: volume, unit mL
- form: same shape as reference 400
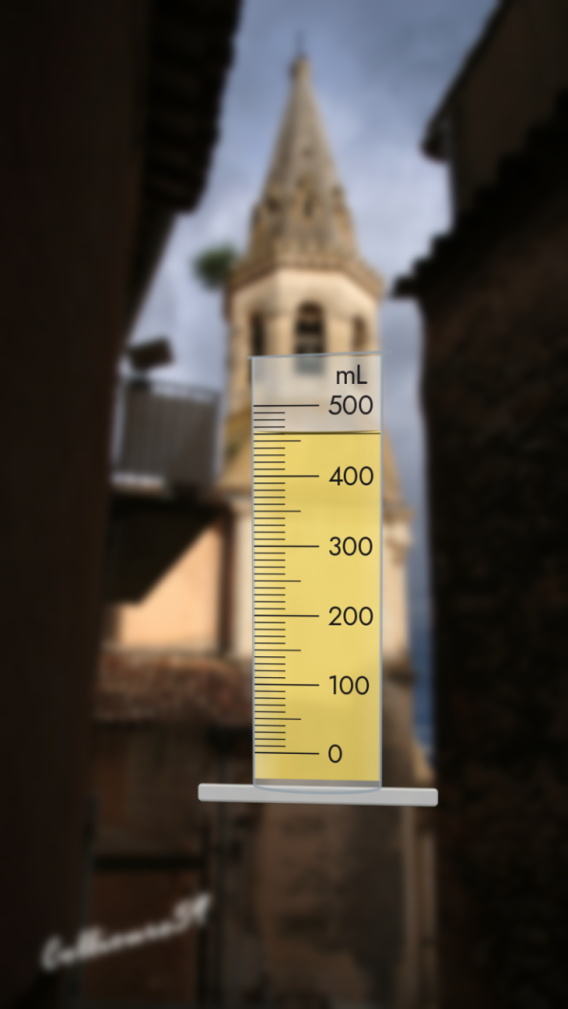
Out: 460
